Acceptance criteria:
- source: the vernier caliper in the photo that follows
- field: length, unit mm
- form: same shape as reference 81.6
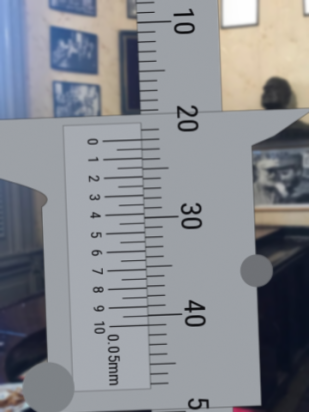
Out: 22.0
